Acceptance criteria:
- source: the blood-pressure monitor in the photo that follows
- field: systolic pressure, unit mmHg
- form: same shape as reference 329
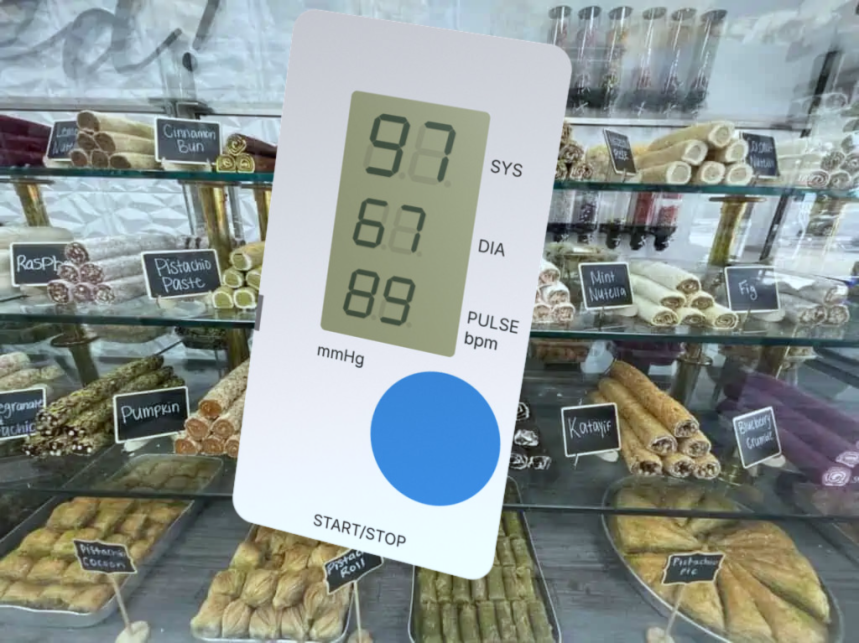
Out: 97
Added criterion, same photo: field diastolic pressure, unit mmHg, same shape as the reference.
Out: 67
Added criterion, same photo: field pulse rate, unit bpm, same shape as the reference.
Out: 89
